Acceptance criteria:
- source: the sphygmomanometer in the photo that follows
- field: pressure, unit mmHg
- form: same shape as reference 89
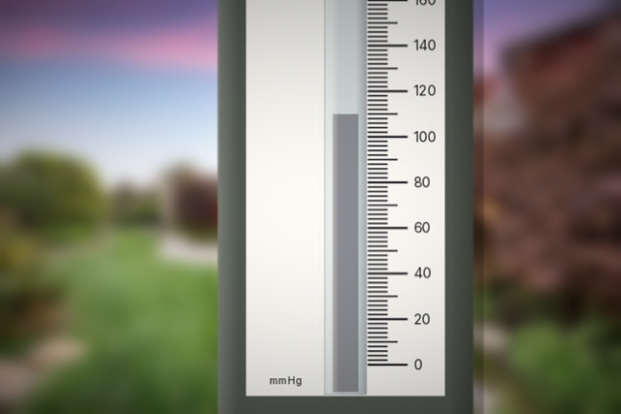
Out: 110
